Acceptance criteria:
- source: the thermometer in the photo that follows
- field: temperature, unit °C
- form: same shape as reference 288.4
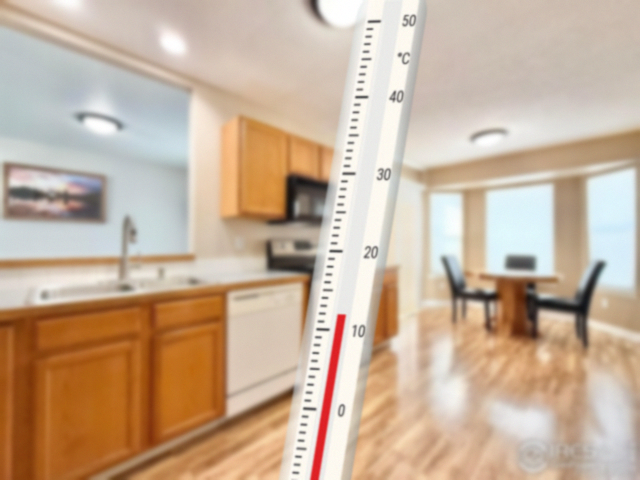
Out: 12
